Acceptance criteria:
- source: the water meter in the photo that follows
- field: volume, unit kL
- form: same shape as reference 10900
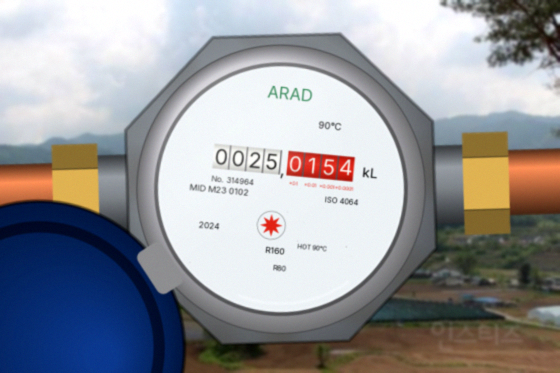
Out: 25.0154
